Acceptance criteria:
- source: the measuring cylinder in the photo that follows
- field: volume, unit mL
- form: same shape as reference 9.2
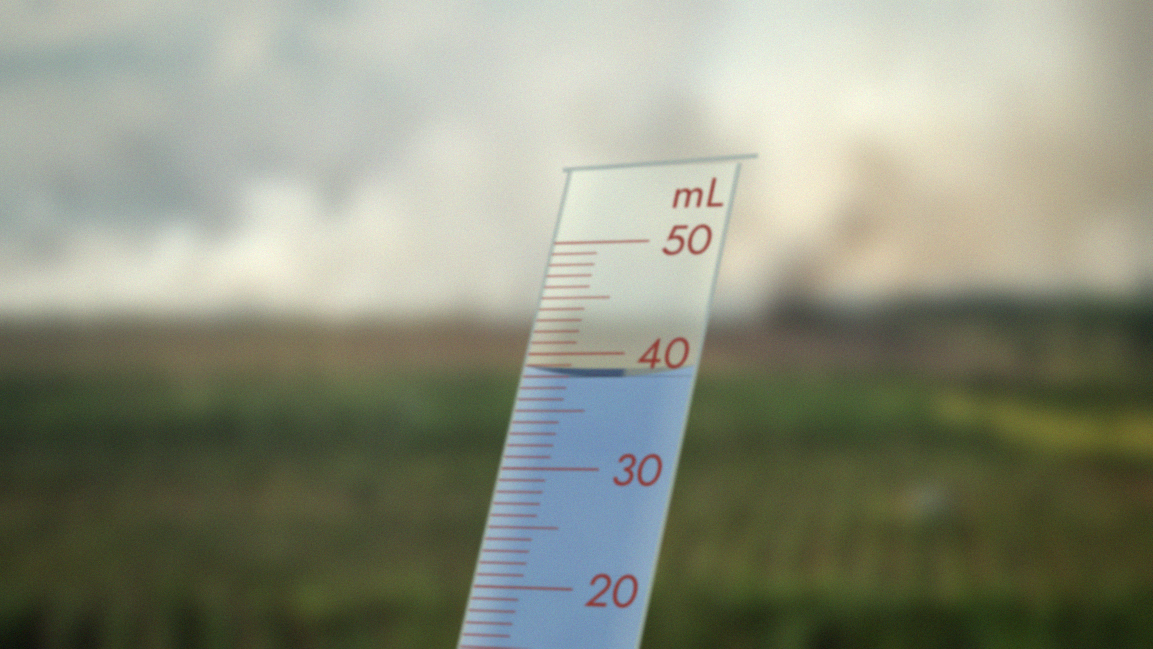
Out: 38
